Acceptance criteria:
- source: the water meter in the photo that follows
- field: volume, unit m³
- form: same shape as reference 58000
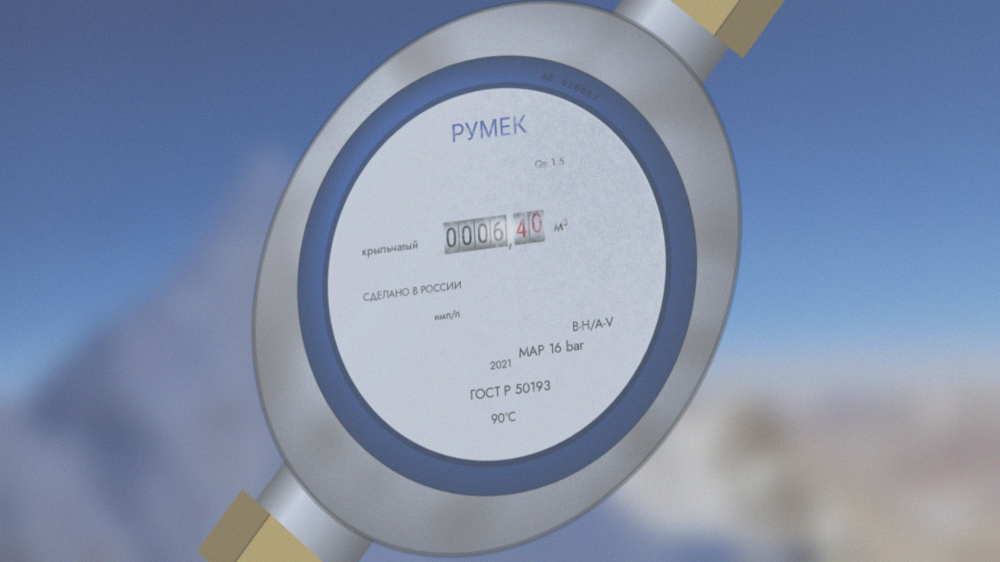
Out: 6.40
